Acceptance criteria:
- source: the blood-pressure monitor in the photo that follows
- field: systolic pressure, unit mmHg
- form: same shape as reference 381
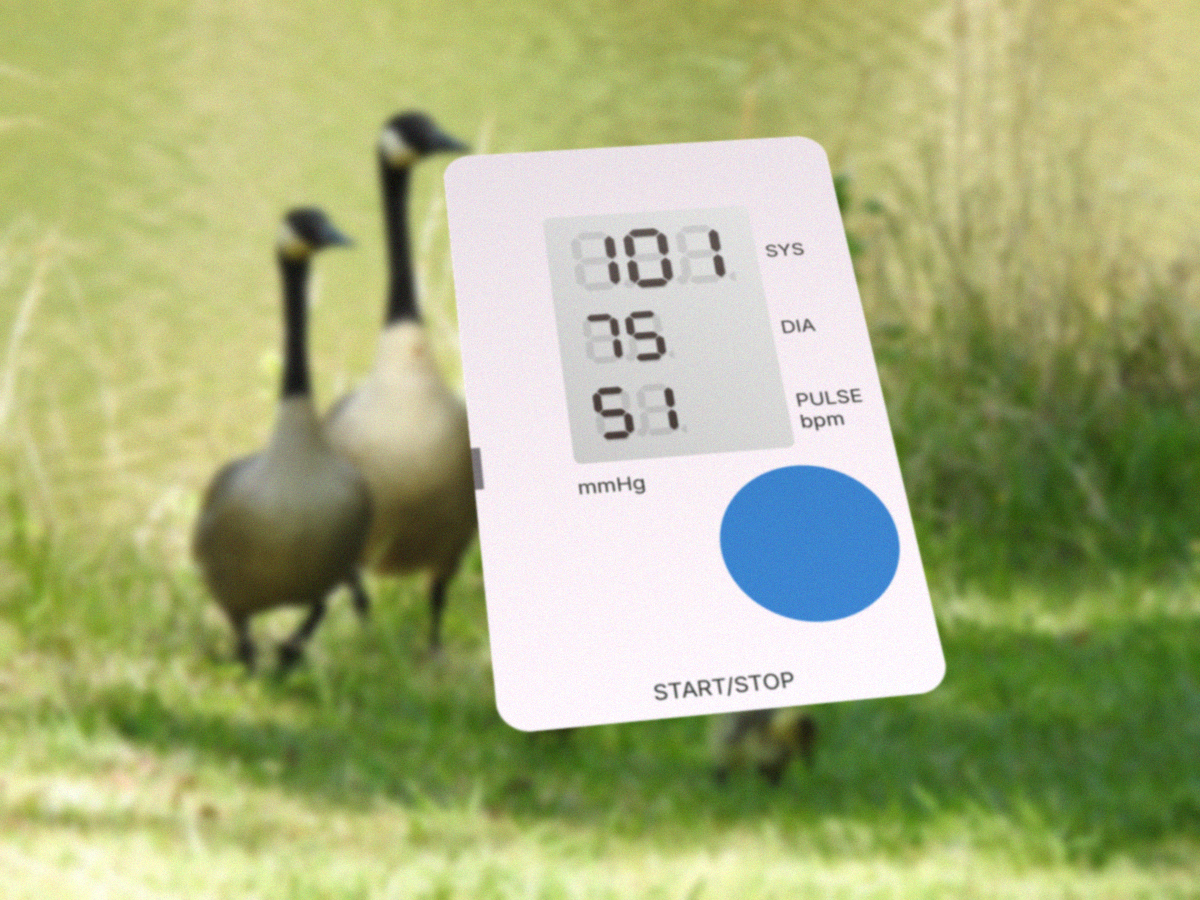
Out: 101
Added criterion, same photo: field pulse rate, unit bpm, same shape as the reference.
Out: 51
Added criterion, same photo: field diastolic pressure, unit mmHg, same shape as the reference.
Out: 75
